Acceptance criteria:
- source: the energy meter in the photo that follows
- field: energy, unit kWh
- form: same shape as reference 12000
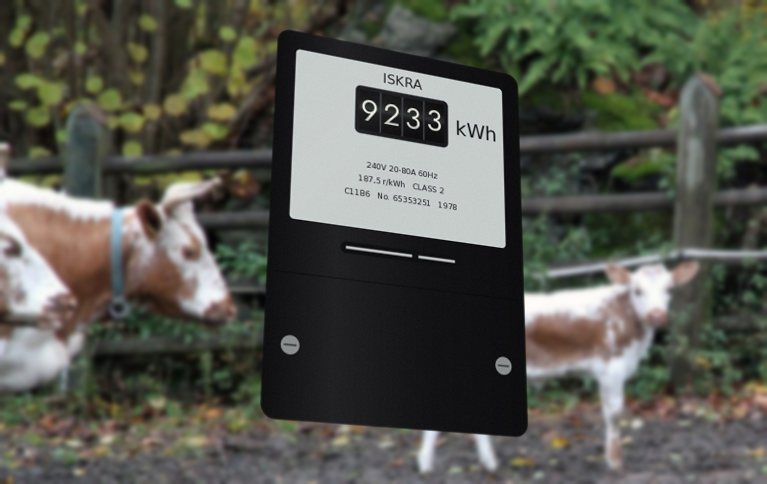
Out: 9233
